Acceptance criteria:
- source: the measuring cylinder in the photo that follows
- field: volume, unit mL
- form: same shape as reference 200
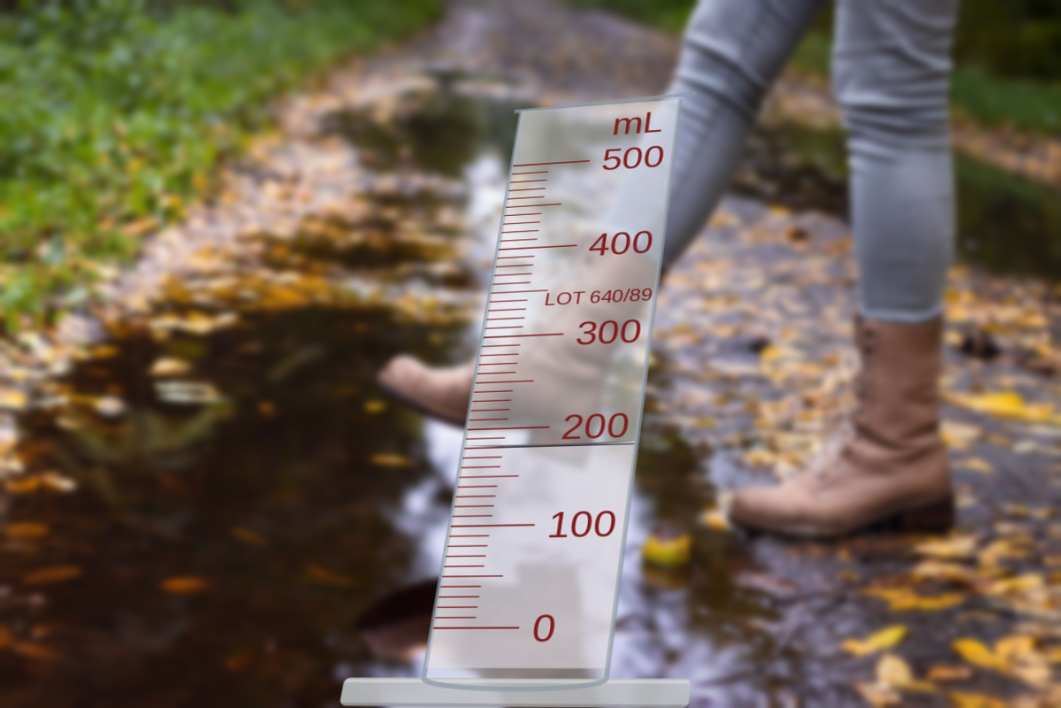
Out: 180
